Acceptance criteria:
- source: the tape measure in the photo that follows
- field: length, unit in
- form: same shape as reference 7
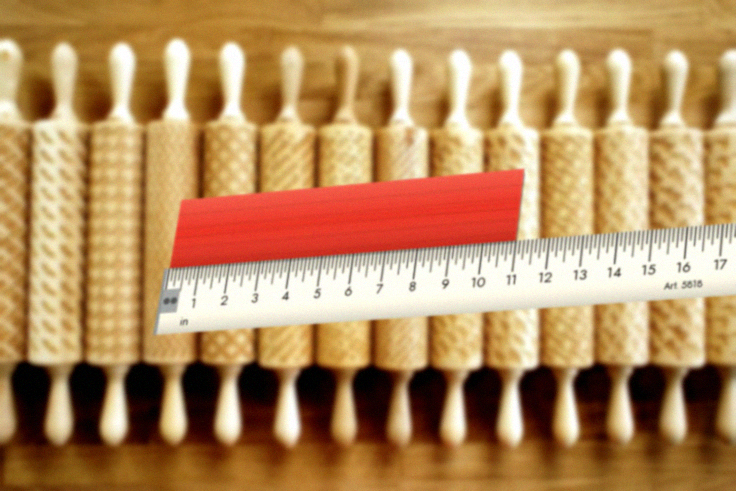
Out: 11
